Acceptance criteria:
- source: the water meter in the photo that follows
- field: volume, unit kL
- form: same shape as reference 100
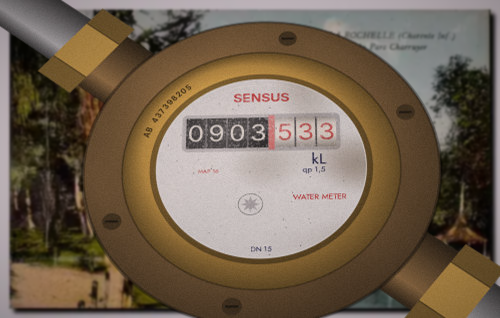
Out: 903.533
